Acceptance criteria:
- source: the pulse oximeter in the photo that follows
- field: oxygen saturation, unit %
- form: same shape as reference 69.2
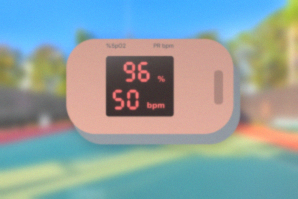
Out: 96
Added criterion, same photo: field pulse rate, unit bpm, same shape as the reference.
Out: 50
